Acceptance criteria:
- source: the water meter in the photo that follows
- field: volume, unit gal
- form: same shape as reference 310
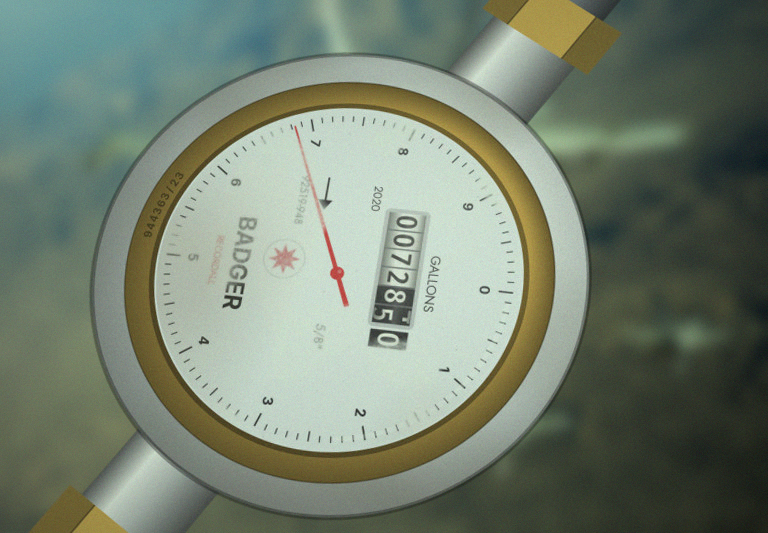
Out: 72846.8
